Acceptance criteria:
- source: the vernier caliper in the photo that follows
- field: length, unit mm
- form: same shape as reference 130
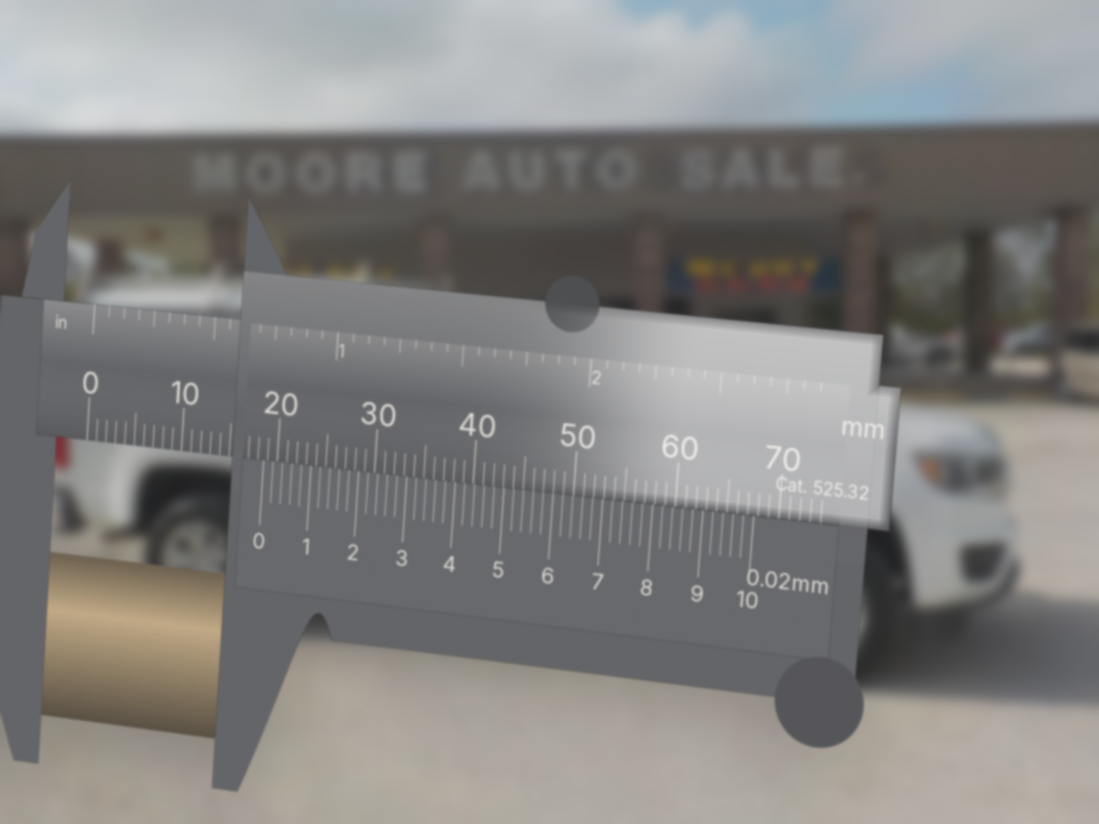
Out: 18.6
